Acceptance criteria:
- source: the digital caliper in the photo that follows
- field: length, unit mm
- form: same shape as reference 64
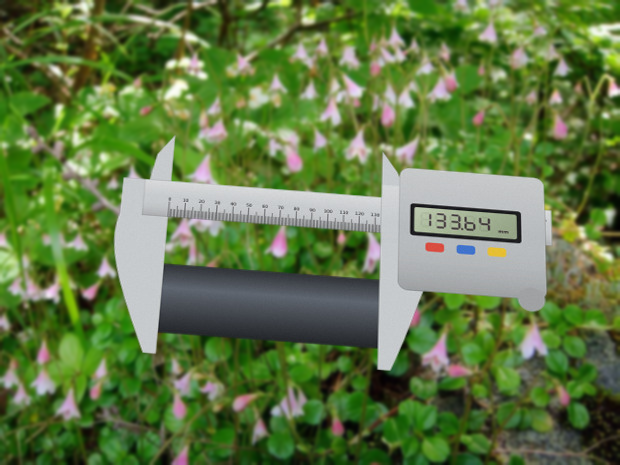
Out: 133.64
